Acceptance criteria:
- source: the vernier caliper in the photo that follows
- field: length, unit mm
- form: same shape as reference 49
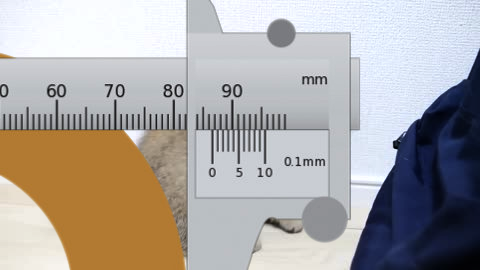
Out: 86.6
